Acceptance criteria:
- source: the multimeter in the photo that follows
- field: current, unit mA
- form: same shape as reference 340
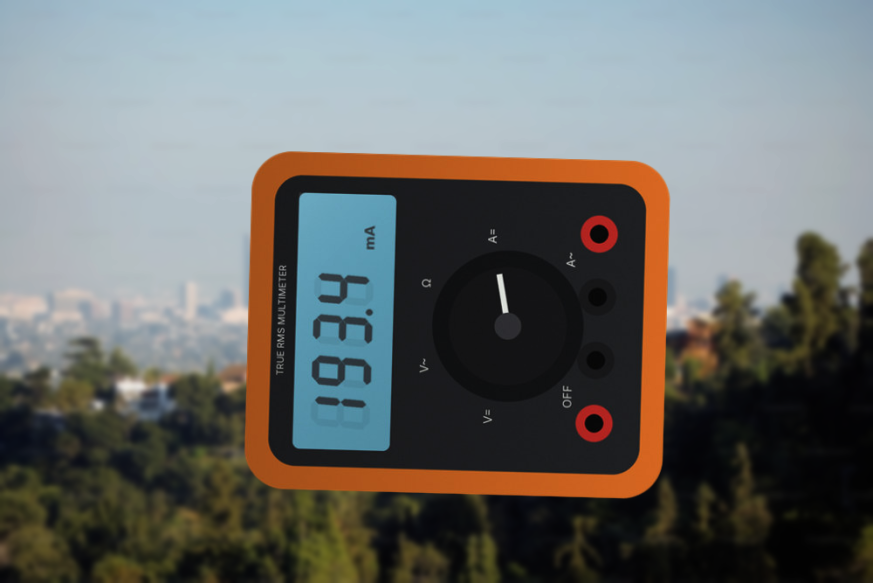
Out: 193.4
